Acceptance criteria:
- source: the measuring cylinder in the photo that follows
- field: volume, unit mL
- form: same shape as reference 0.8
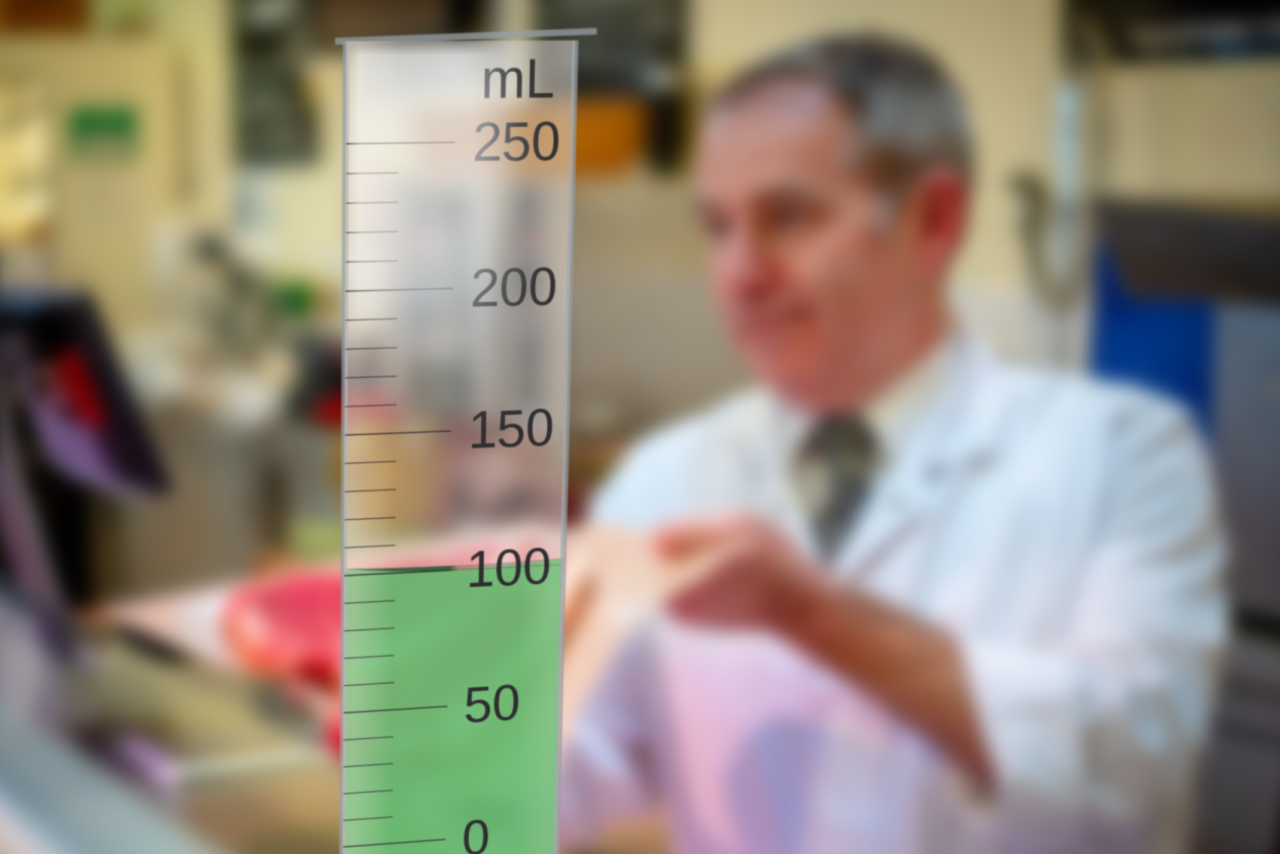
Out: 100
